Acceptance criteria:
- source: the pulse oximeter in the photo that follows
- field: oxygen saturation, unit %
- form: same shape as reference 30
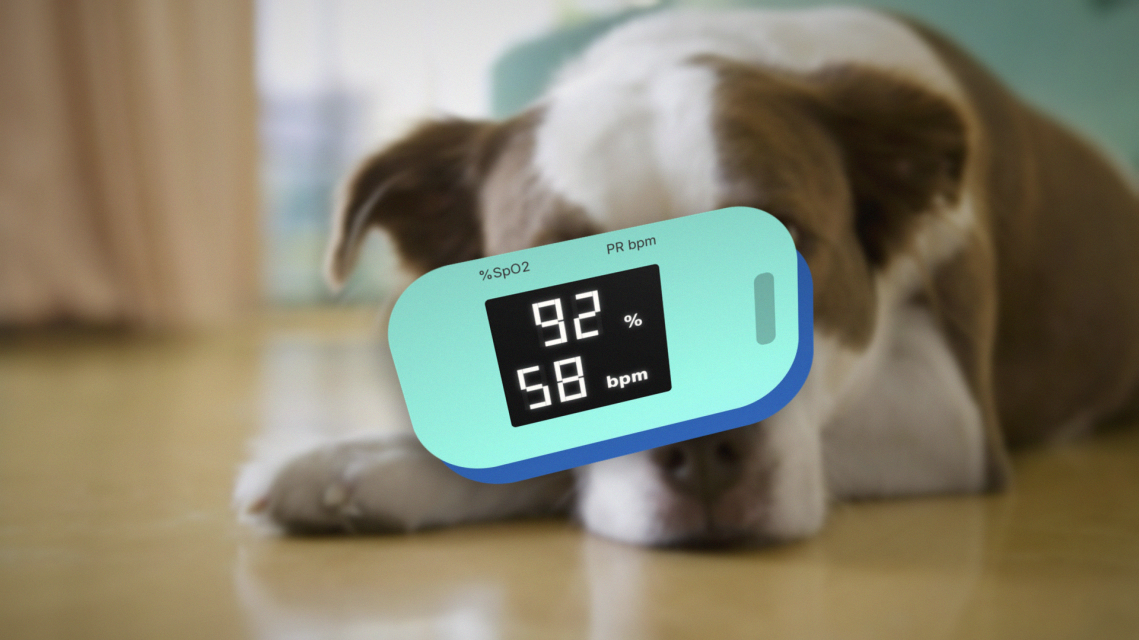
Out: 92
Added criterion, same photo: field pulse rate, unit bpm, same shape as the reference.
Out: 58
